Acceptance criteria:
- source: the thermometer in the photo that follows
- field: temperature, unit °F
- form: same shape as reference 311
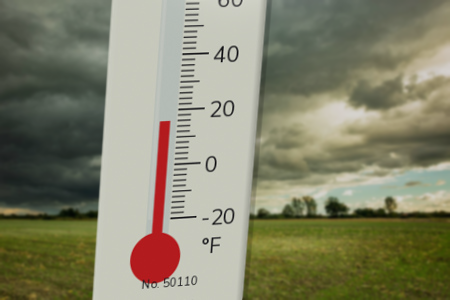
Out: 16
